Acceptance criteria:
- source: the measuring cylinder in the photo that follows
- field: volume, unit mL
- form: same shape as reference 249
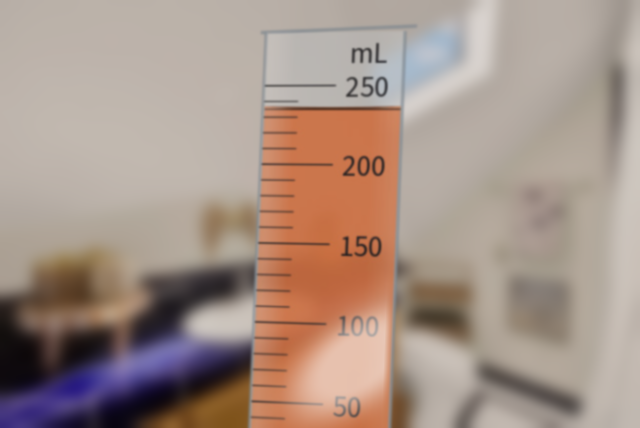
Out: 235
